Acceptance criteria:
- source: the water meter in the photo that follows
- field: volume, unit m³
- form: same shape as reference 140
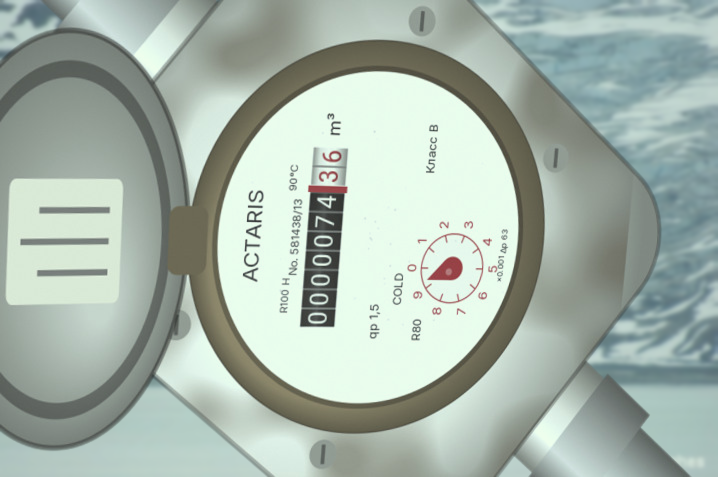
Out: 74.359
